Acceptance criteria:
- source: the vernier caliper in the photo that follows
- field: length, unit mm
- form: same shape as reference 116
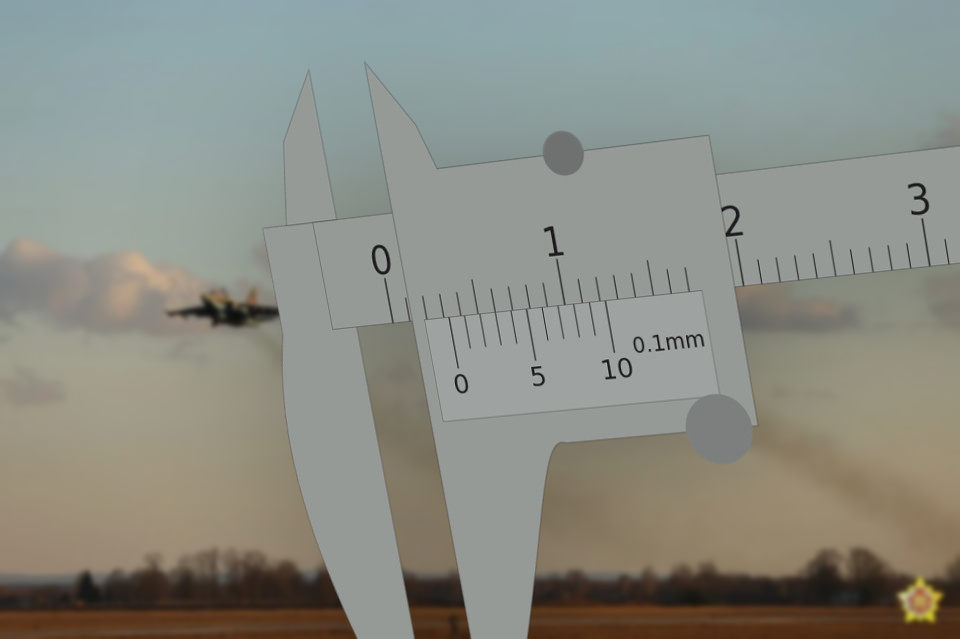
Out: 3.3
